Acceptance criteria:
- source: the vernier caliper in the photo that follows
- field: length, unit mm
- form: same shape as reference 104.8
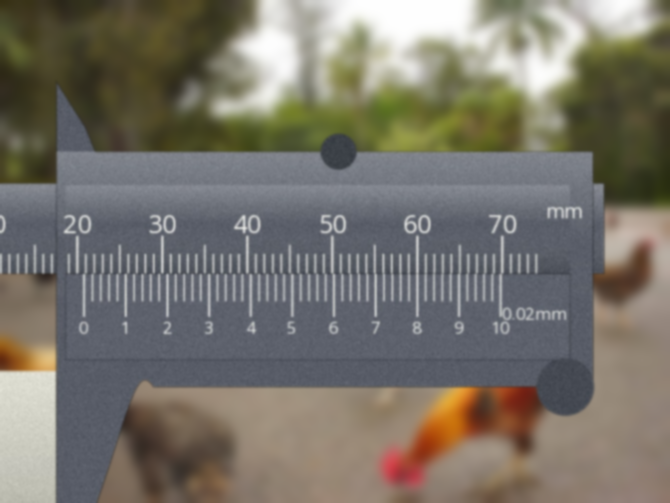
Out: 20.8
